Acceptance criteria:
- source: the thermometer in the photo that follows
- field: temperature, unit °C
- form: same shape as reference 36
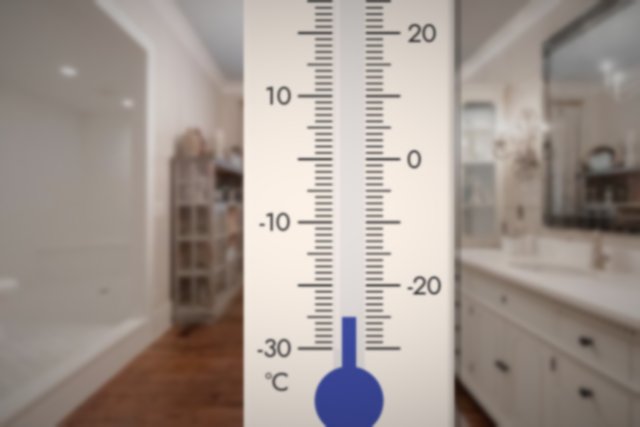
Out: -25
